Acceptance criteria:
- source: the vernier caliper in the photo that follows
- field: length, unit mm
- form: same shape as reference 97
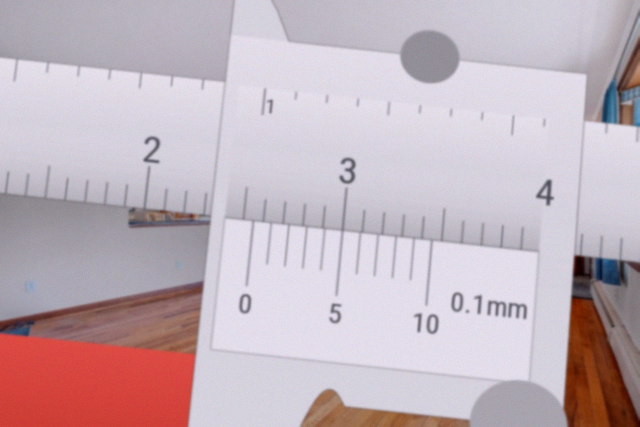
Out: 25.5
